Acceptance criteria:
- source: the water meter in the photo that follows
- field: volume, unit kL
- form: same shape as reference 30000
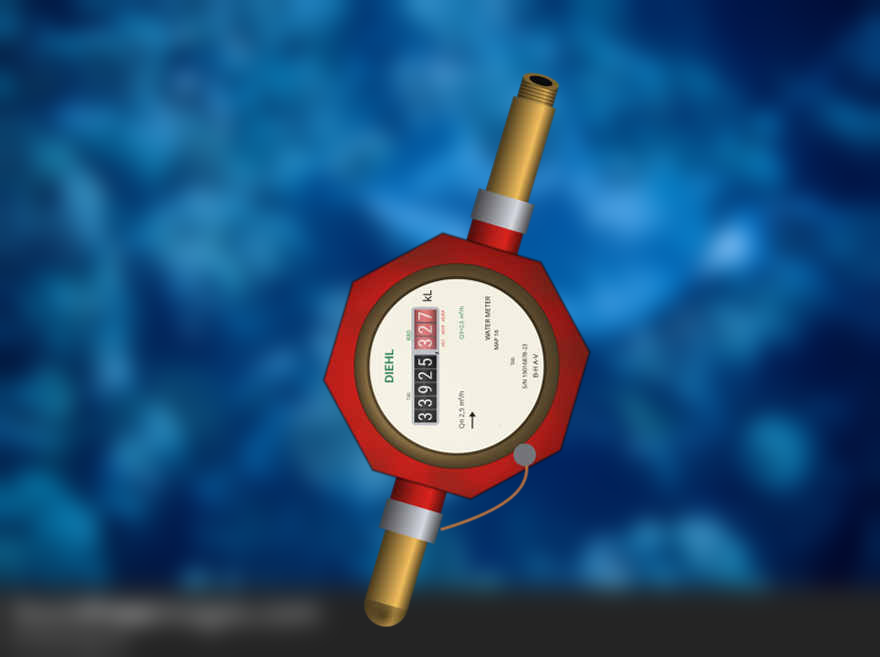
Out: 33925.327
